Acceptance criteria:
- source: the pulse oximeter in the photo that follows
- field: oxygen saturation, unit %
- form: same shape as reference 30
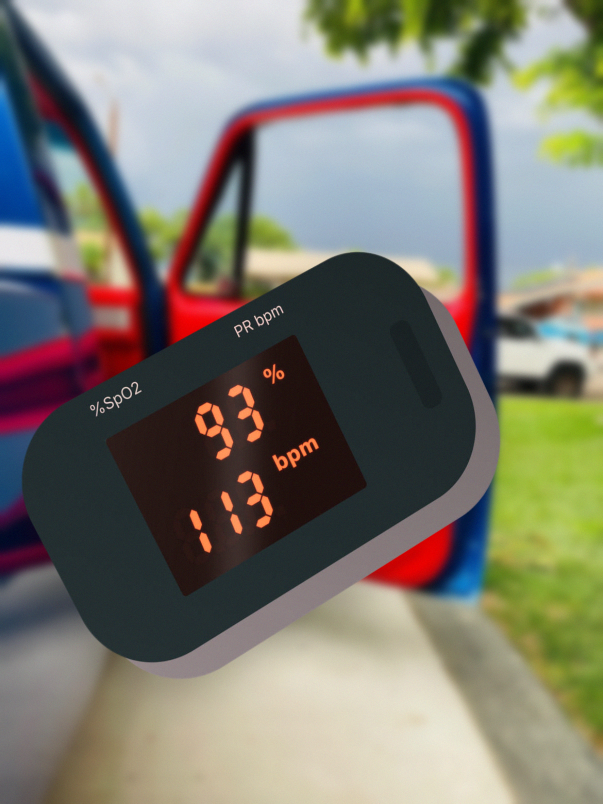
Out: 93
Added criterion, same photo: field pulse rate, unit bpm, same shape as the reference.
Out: 113
